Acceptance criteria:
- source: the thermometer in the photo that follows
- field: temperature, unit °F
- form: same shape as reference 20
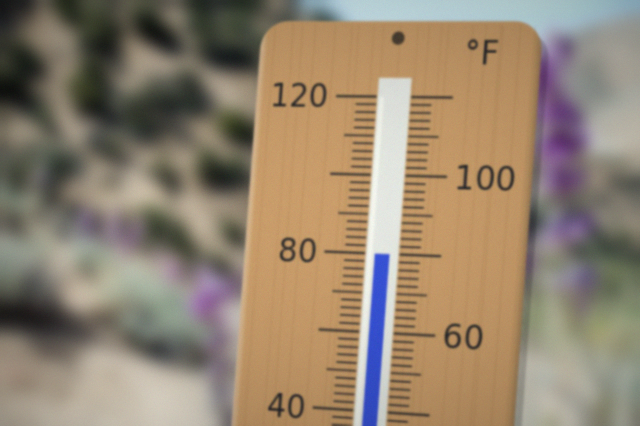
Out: 80
